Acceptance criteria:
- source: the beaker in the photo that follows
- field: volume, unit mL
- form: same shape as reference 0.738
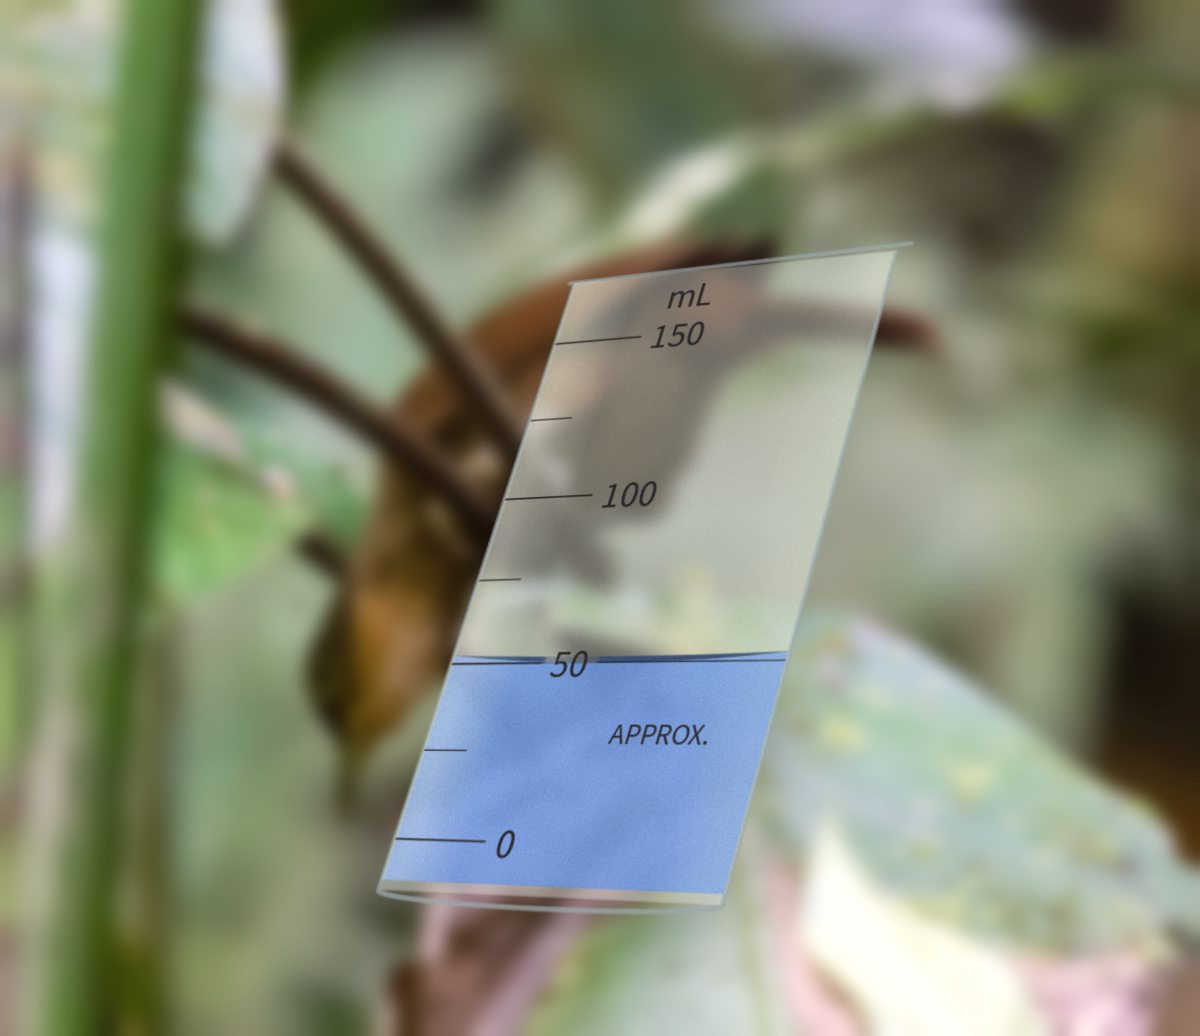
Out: 50
